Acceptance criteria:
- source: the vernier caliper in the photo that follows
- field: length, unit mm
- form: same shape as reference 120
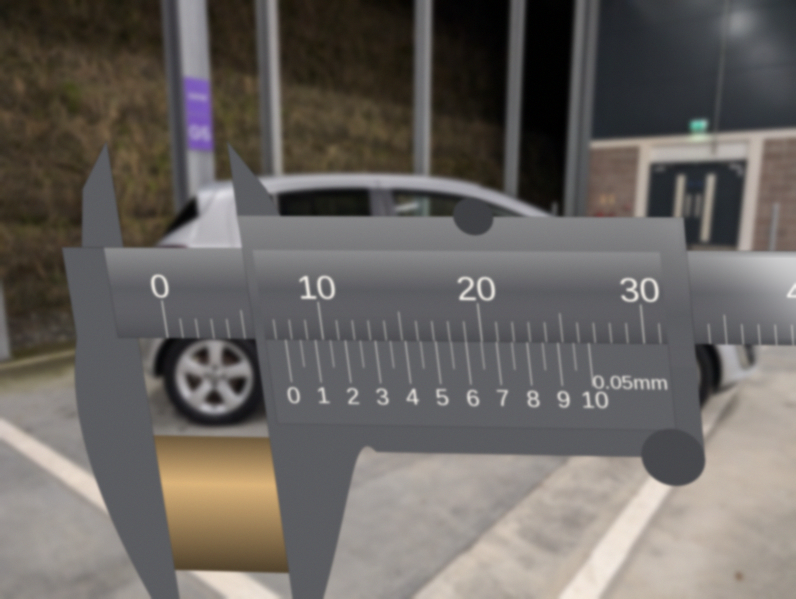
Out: 7.6
